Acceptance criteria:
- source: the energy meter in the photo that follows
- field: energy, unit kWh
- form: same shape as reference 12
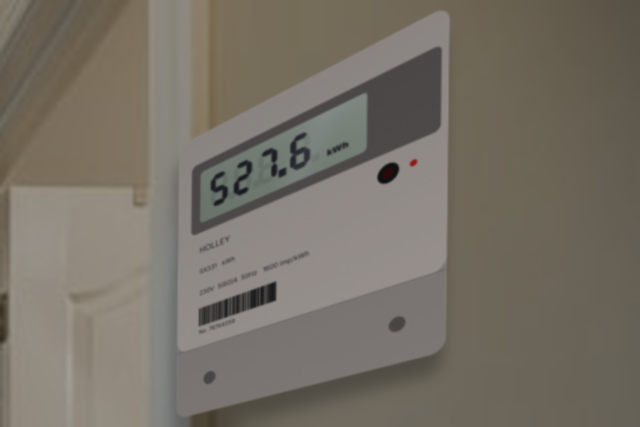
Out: 527.6
